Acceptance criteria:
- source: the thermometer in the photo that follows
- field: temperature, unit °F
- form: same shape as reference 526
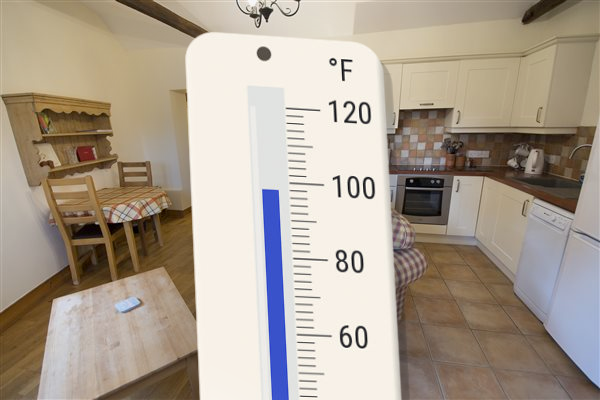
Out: 98
